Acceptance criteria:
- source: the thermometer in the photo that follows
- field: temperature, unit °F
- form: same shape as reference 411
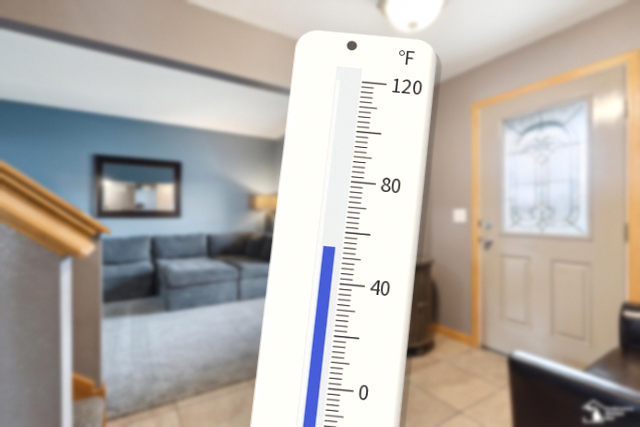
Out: 54
